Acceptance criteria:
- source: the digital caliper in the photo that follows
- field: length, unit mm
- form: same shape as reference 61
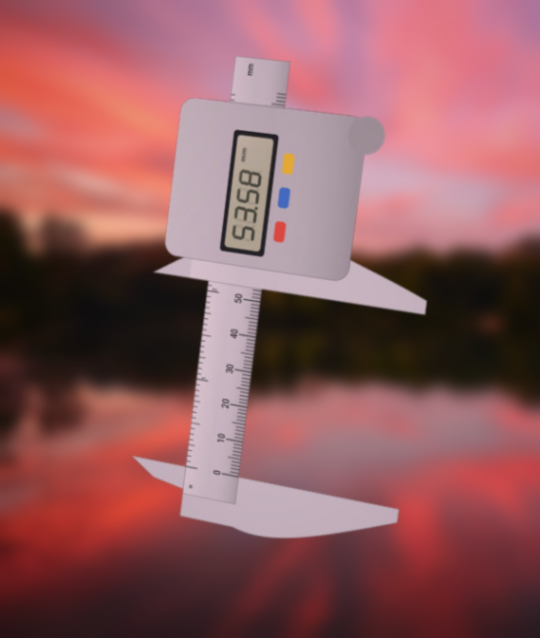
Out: 53.58
